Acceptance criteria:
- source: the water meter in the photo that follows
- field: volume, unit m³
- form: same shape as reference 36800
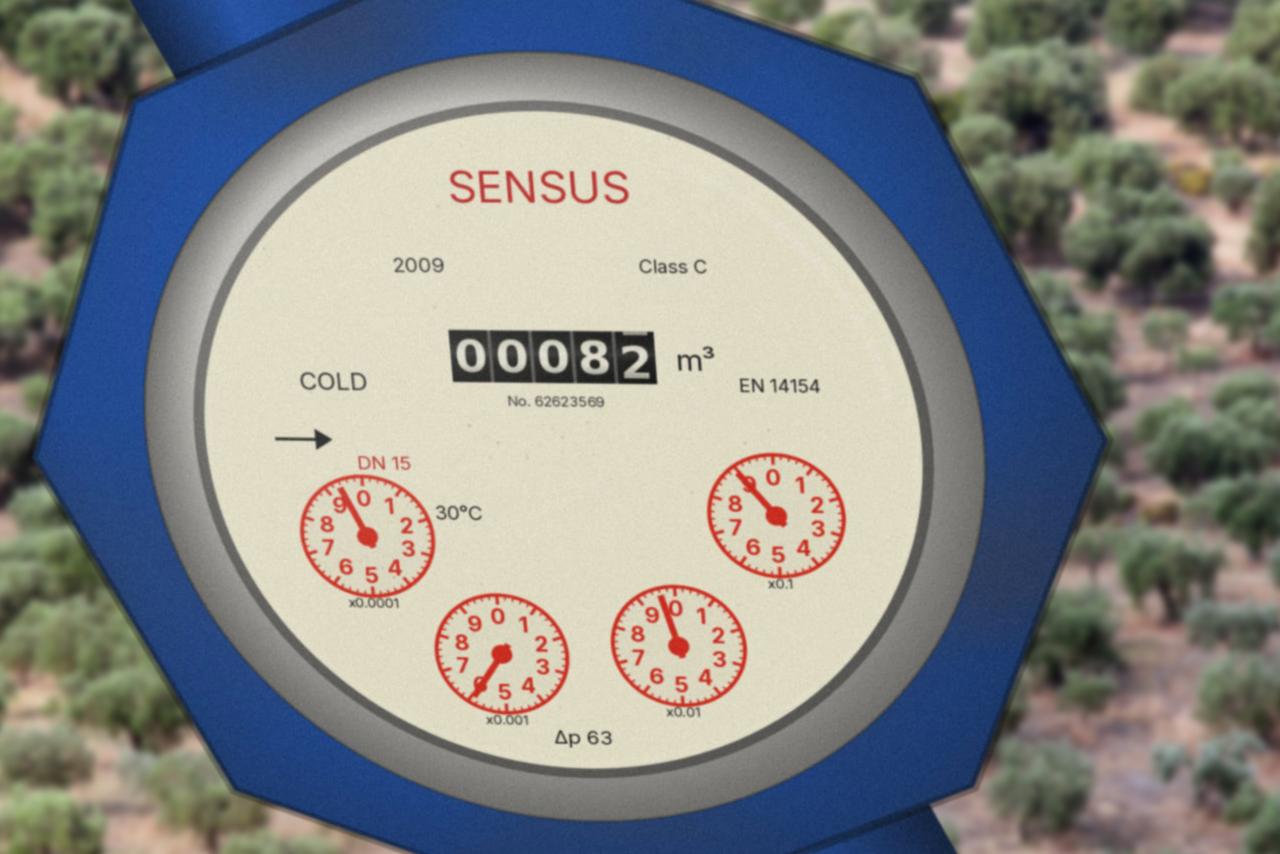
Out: 81.8959
